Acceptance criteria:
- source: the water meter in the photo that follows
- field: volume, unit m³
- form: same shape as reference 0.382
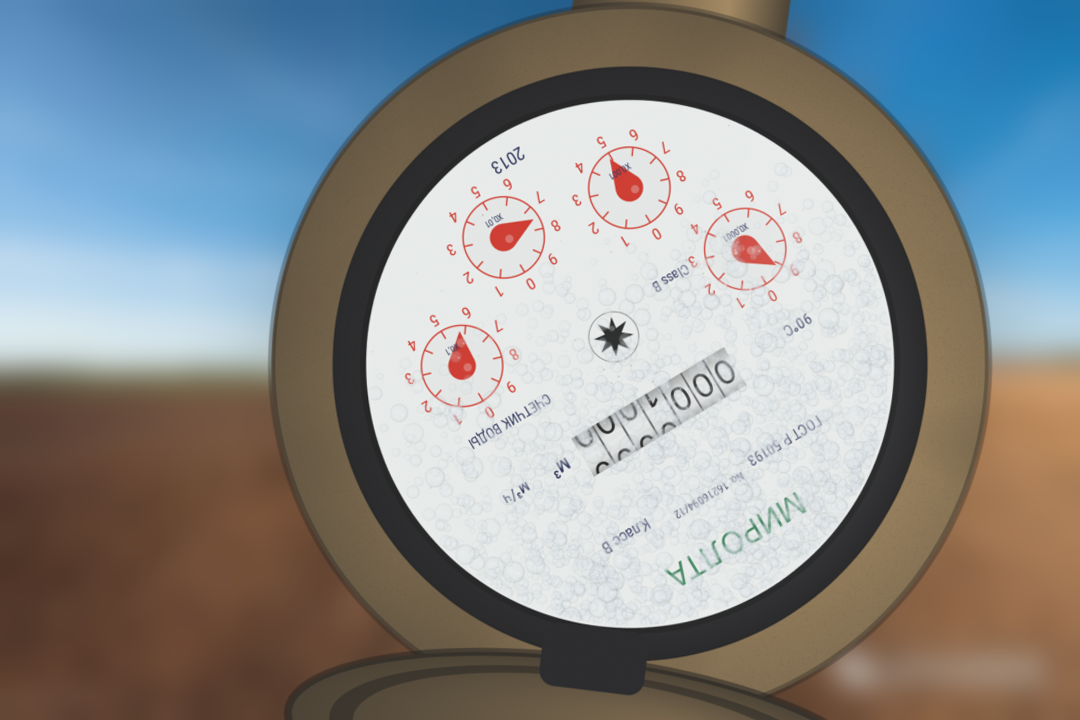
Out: 999.5749
